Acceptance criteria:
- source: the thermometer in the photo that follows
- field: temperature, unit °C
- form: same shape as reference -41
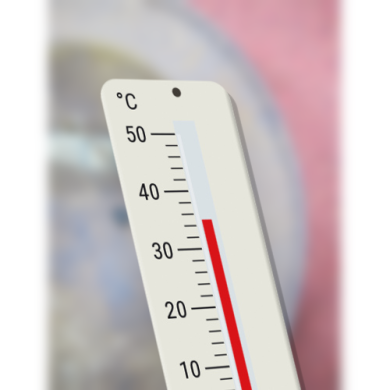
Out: 35
